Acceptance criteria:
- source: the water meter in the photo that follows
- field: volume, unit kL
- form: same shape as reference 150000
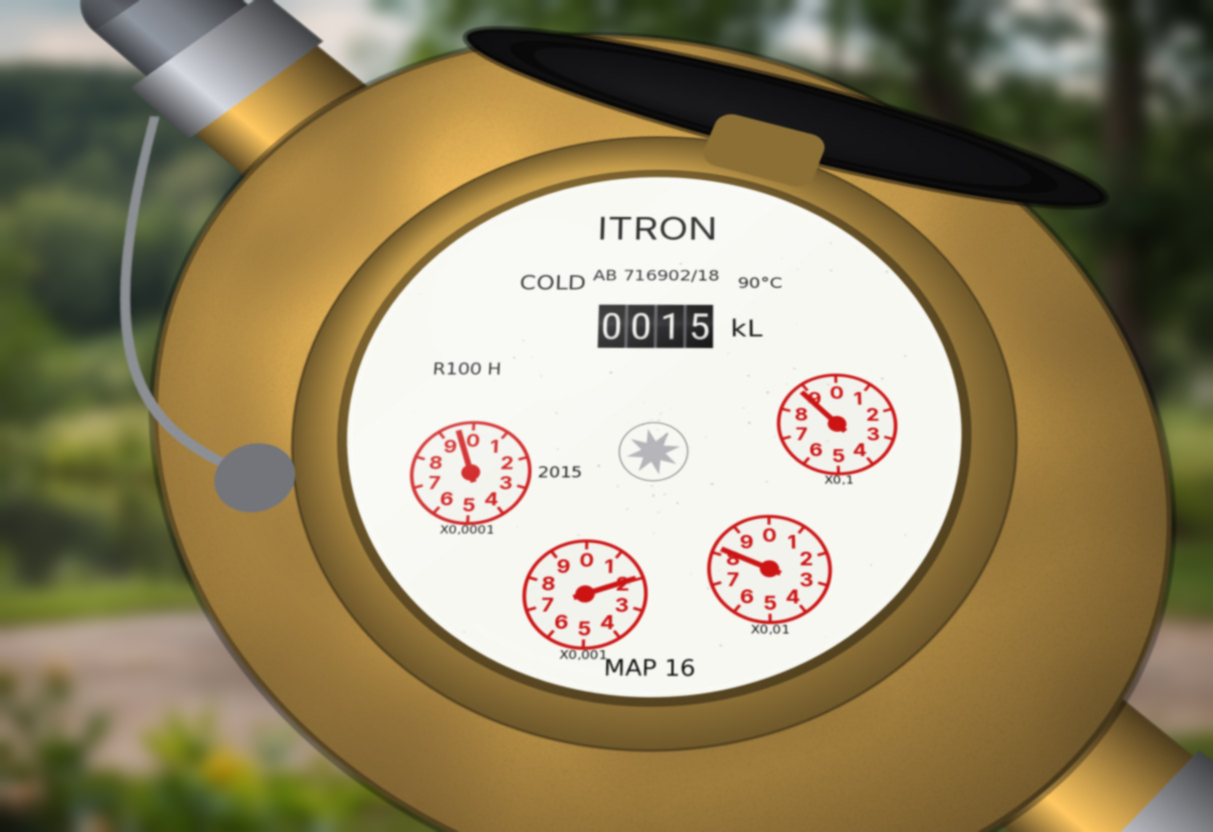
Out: 15.8819
